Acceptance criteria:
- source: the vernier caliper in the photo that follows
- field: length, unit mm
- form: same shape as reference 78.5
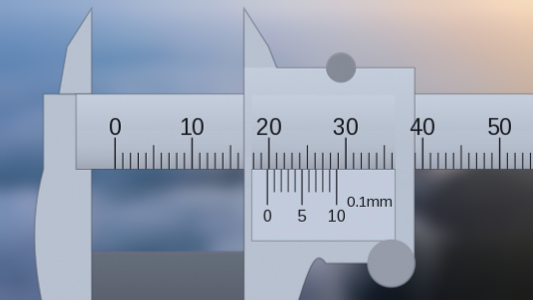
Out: 19.8
